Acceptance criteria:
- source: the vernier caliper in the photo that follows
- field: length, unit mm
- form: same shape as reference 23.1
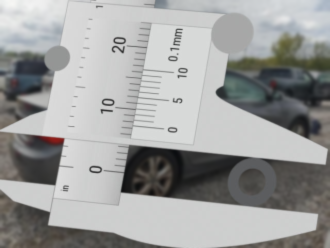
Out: 7.4
